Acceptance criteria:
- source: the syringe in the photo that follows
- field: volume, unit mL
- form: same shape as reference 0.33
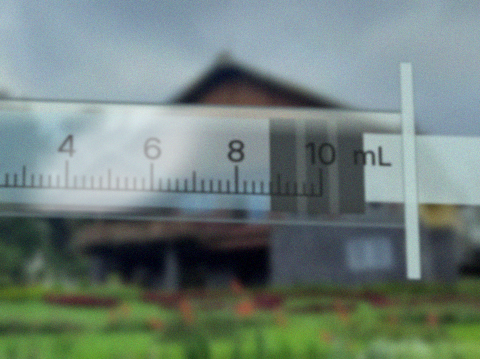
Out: 8.8
